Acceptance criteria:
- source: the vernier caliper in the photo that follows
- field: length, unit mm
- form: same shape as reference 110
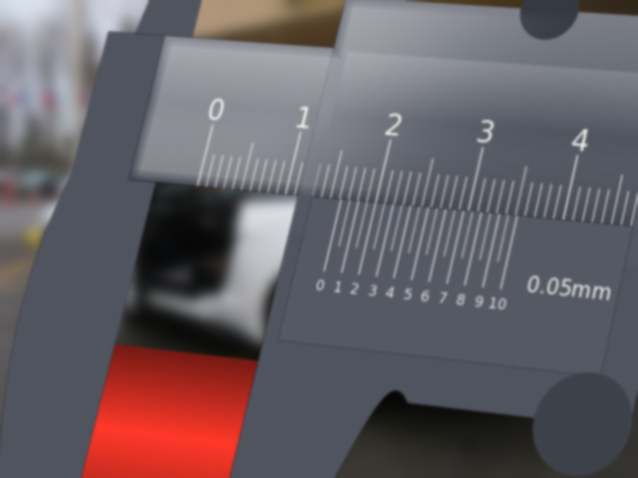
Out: 16.2
